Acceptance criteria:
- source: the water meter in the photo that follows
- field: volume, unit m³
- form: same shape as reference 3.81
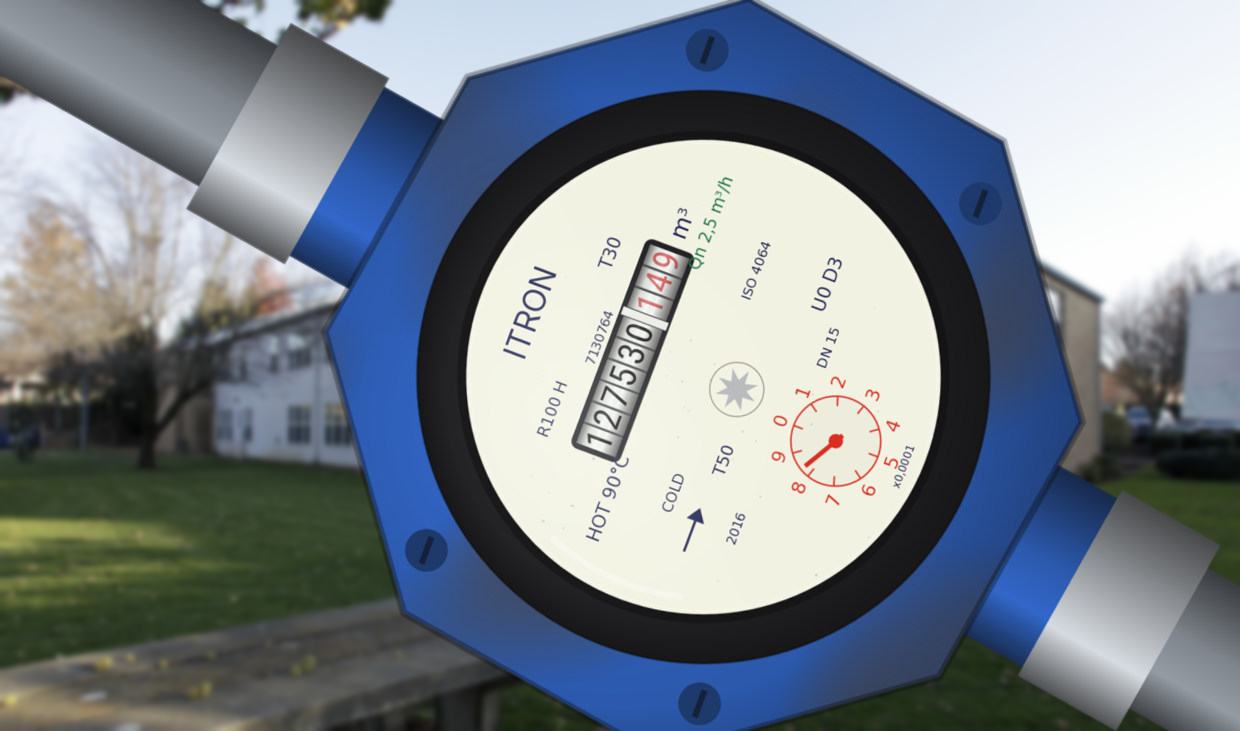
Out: 127530.1498
